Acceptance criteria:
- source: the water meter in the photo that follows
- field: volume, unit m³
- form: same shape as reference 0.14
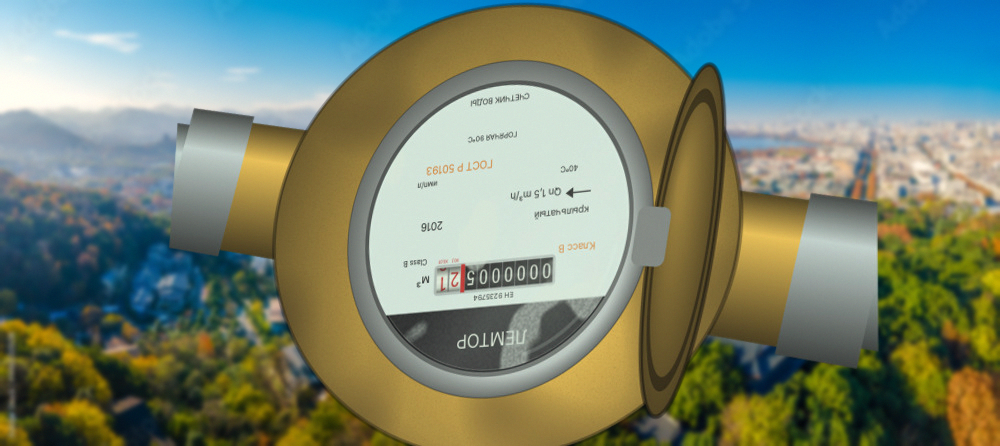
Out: 5.21
